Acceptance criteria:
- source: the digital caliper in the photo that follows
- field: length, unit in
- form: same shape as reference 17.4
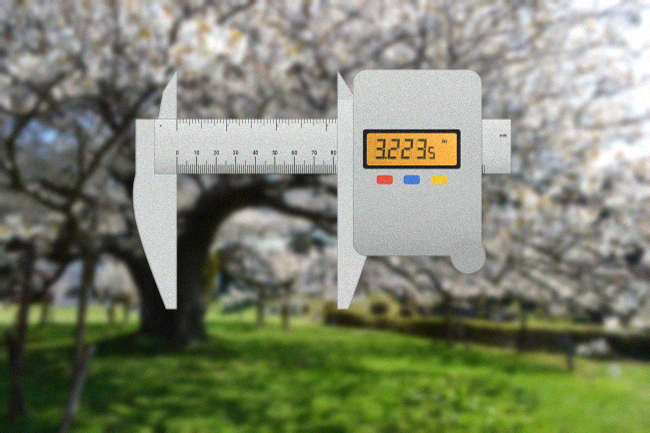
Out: 3.2235
